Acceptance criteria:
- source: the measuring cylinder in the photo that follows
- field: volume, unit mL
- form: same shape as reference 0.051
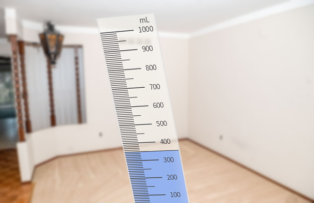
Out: 350
